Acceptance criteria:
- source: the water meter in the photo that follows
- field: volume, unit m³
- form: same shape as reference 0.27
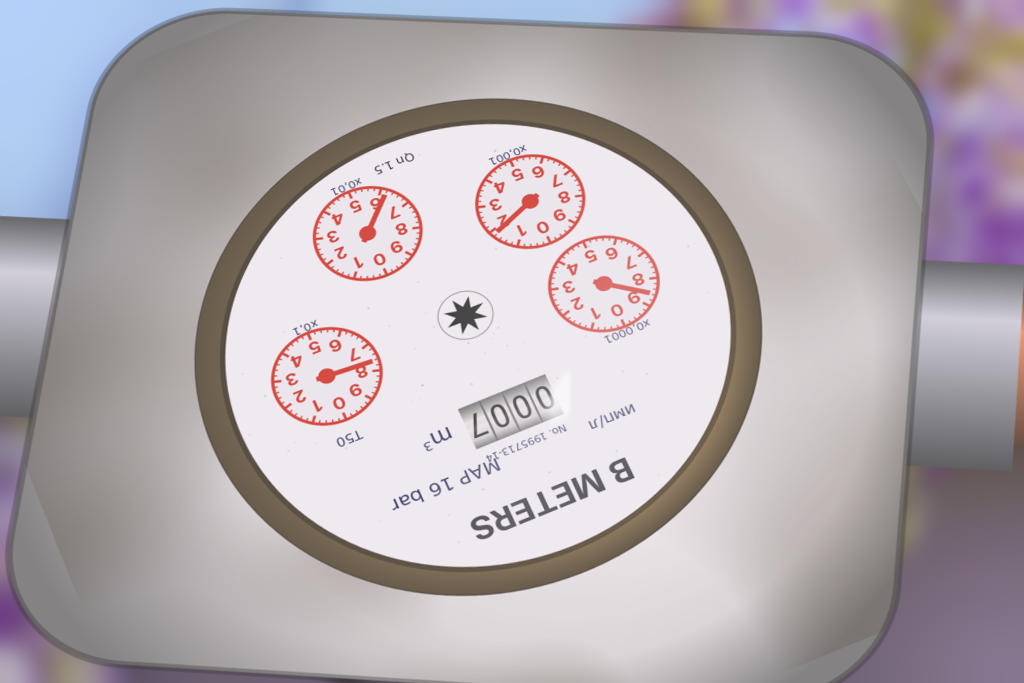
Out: 7.7618
